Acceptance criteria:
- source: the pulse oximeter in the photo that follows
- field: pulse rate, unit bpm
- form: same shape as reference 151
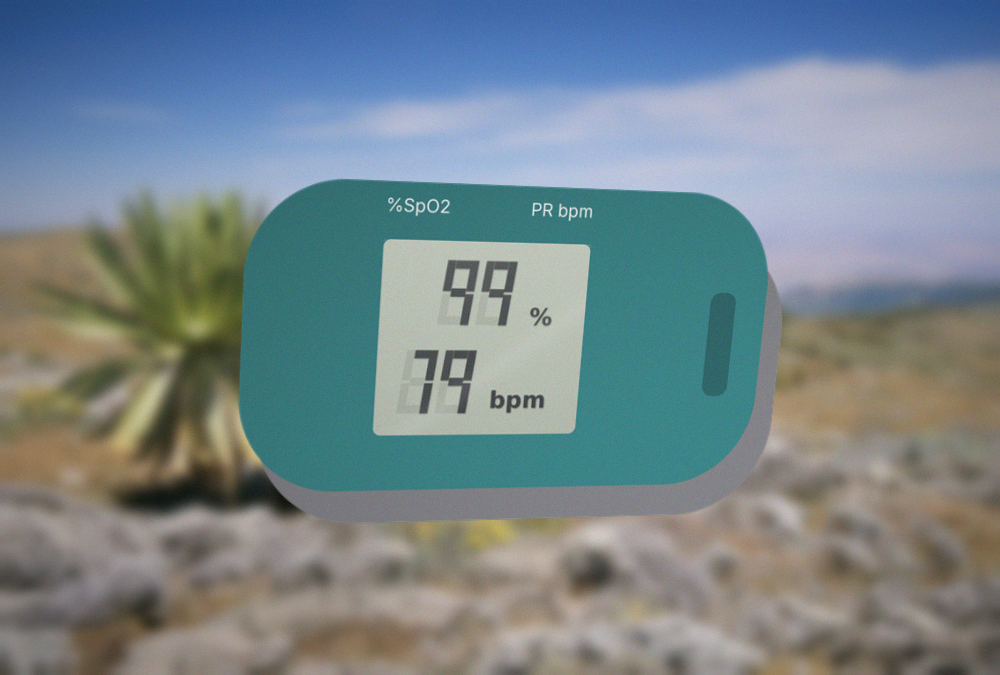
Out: 79
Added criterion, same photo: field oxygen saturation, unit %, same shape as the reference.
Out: 99
